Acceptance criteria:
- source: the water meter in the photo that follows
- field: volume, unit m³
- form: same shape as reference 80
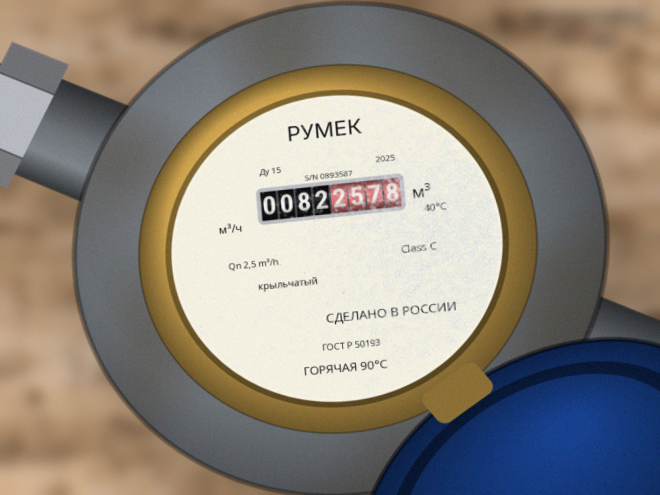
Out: 82.2578
